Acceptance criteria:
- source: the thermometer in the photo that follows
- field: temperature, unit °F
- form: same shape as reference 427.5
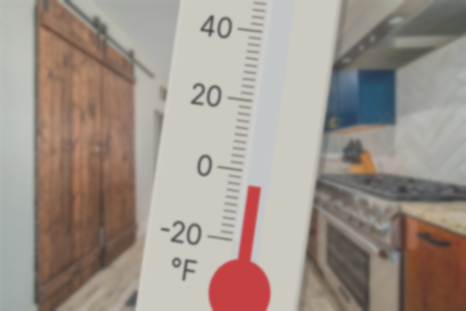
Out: -4
